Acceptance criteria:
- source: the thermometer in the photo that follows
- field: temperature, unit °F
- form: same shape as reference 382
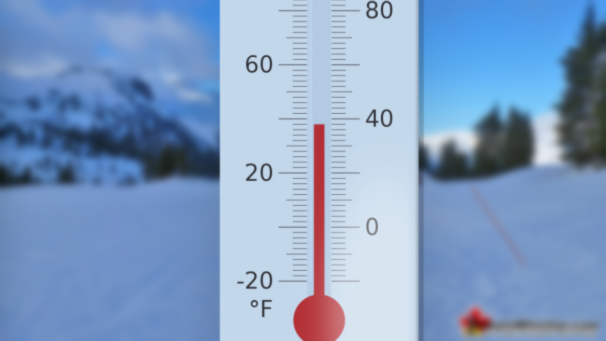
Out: 38
